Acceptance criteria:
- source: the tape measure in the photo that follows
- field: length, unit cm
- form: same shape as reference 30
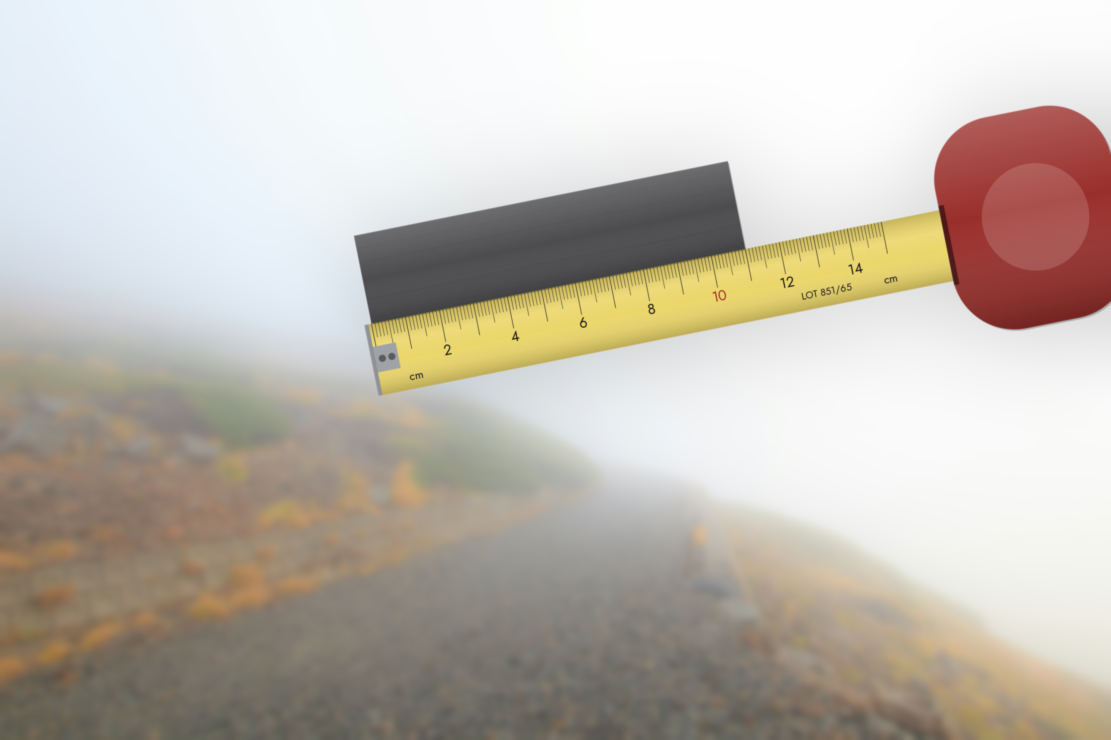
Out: 11
